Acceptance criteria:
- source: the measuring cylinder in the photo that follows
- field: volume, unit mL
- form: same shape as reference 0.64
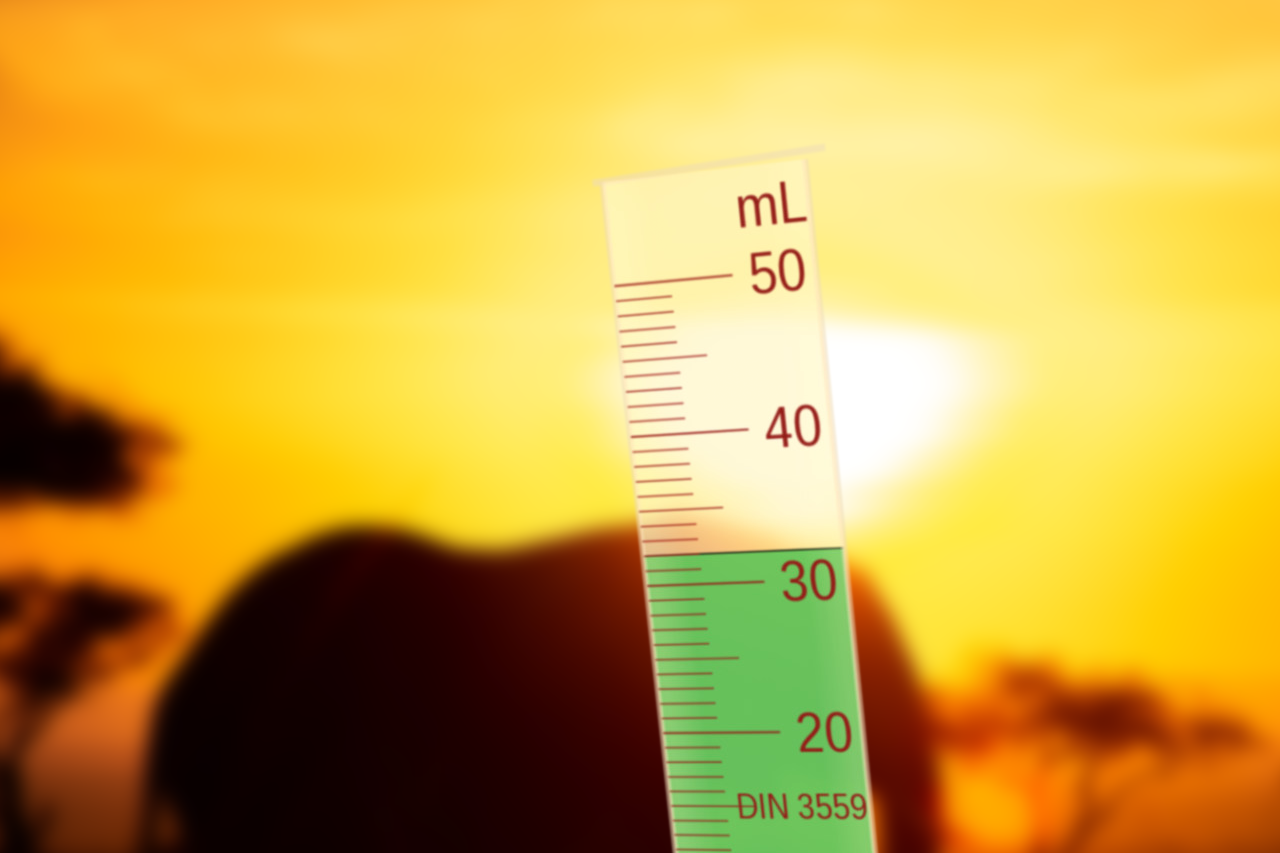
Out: 32
